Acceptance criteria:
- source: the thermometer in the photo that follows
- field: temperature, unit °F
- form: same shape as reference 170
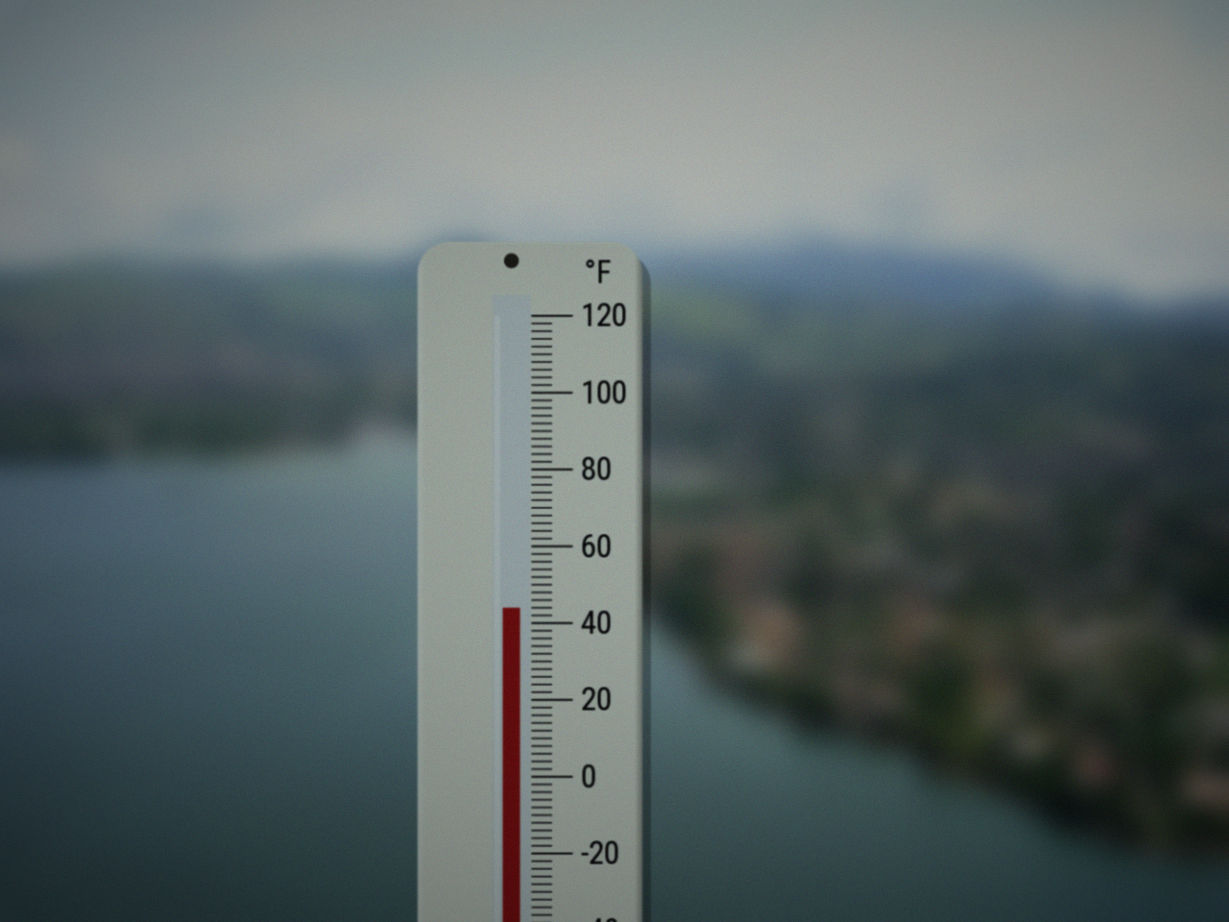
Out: 44
